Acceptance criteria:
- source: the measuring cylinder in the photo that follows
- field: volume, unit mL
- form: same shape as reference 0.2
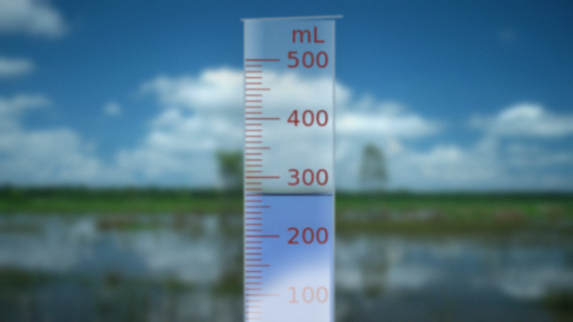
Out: 270
